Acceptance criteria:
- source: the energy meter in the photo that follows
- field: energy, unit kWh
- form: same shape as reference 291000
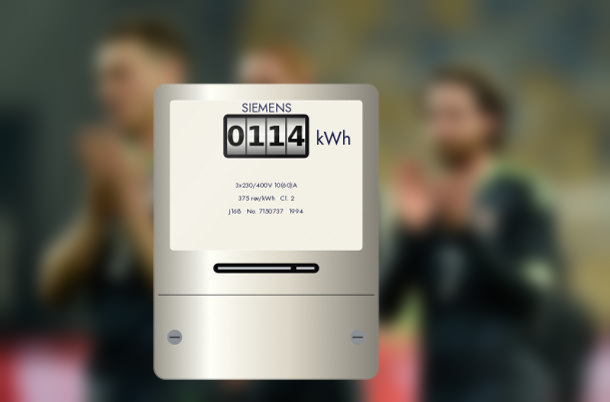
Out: 114
